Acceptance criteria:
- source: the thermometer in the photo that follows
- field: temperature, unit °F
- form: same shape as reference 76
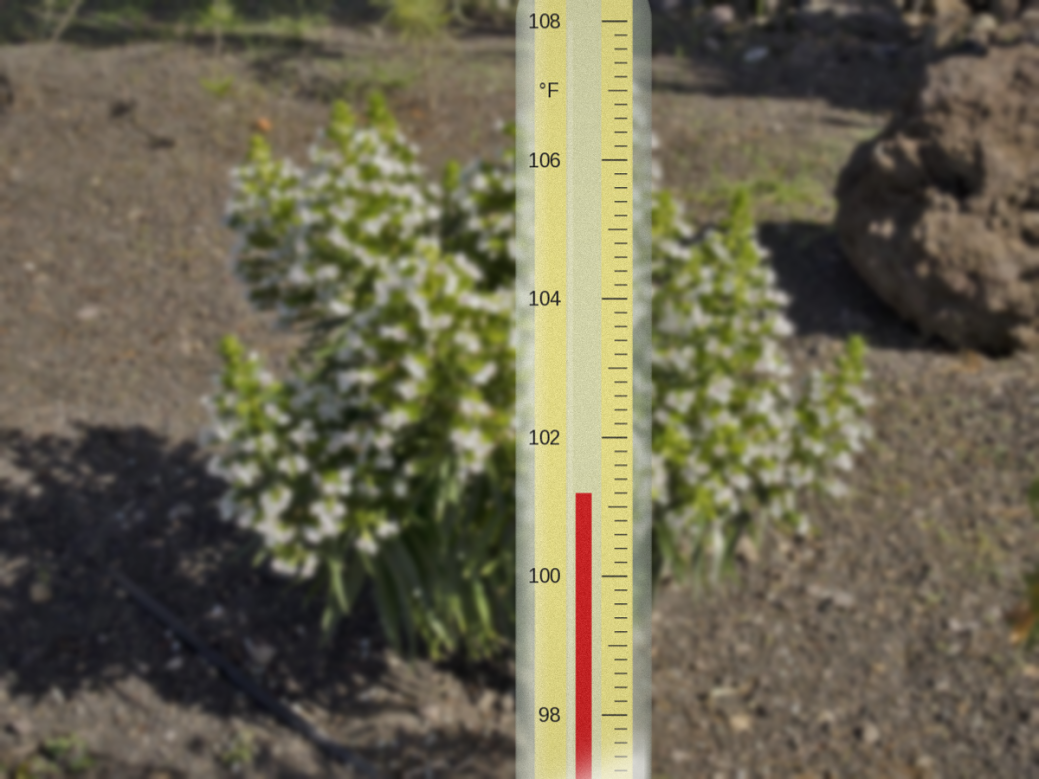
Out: 101.2
